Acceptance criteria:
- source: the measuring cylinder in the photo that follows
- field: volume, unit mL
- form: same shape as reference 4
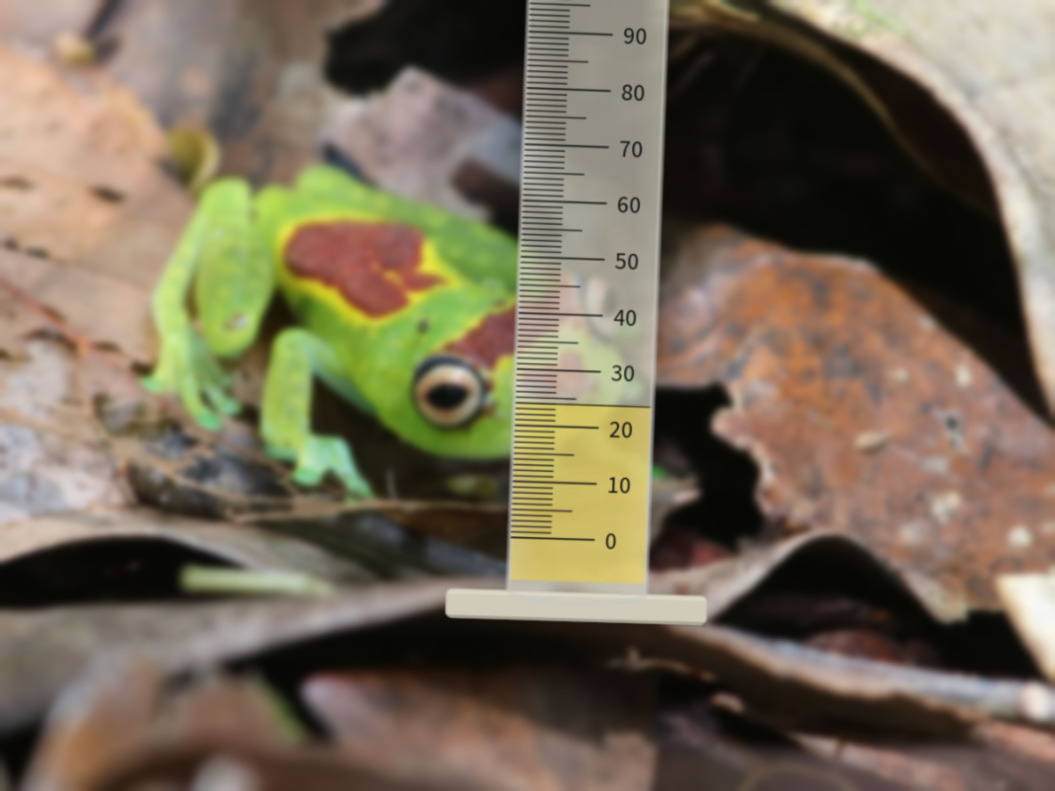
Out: 24
